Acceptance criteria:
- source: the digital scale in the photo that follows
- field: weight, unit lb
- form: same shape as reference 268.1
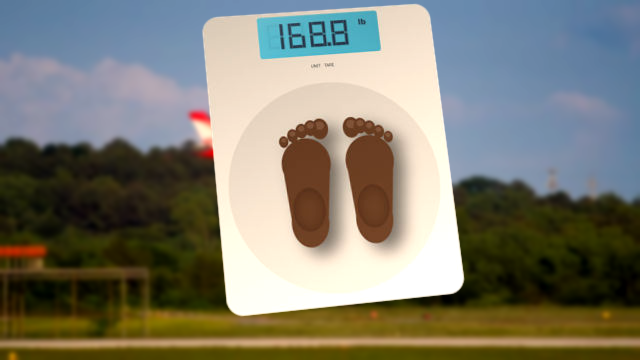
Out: 168.8
